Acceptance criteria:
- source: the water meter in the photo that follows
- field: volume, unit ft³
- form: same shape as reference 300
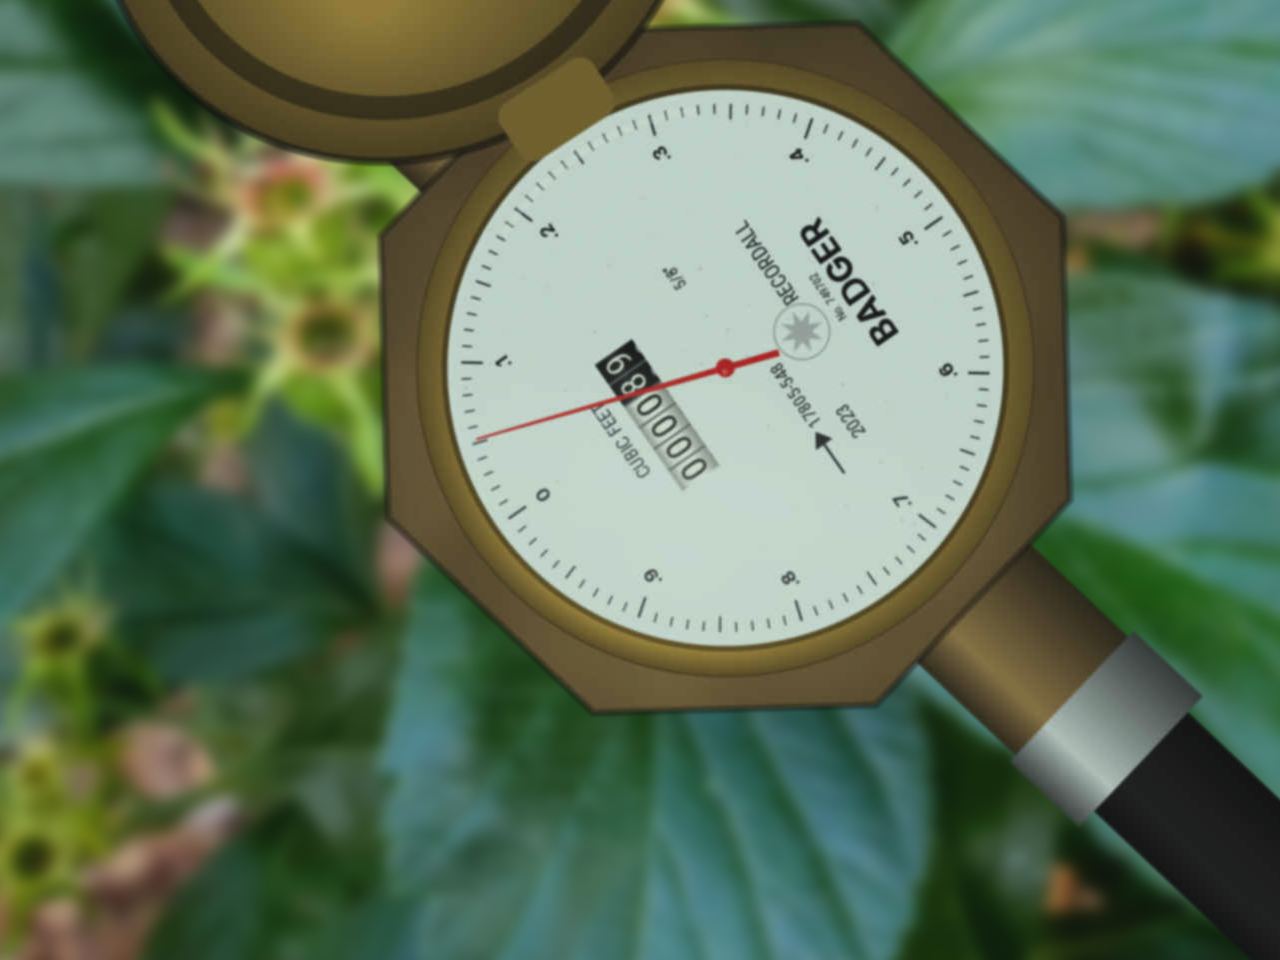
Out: 89.05
